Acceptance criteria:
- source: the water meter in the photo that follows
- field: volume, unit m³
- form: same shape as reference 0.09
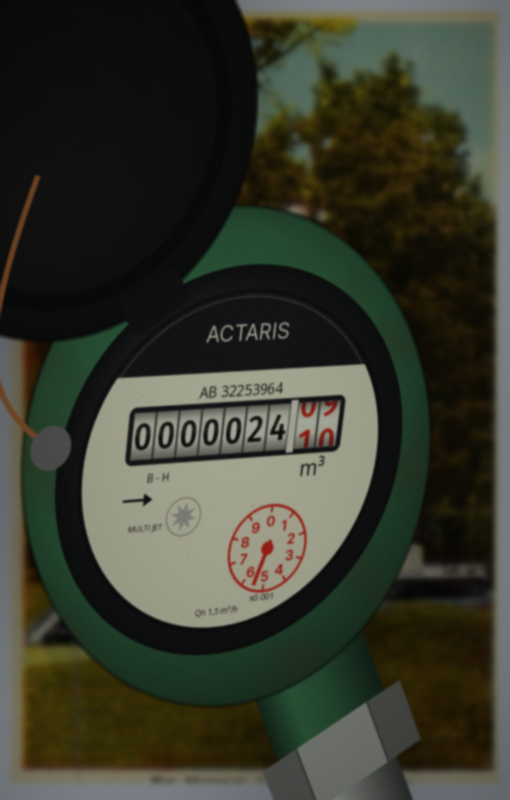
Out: 24.095
